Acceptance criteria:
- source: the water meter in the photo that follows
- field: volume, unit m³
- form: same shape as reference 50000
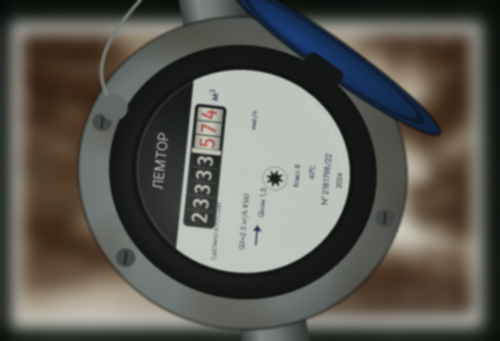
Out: 23333.574
